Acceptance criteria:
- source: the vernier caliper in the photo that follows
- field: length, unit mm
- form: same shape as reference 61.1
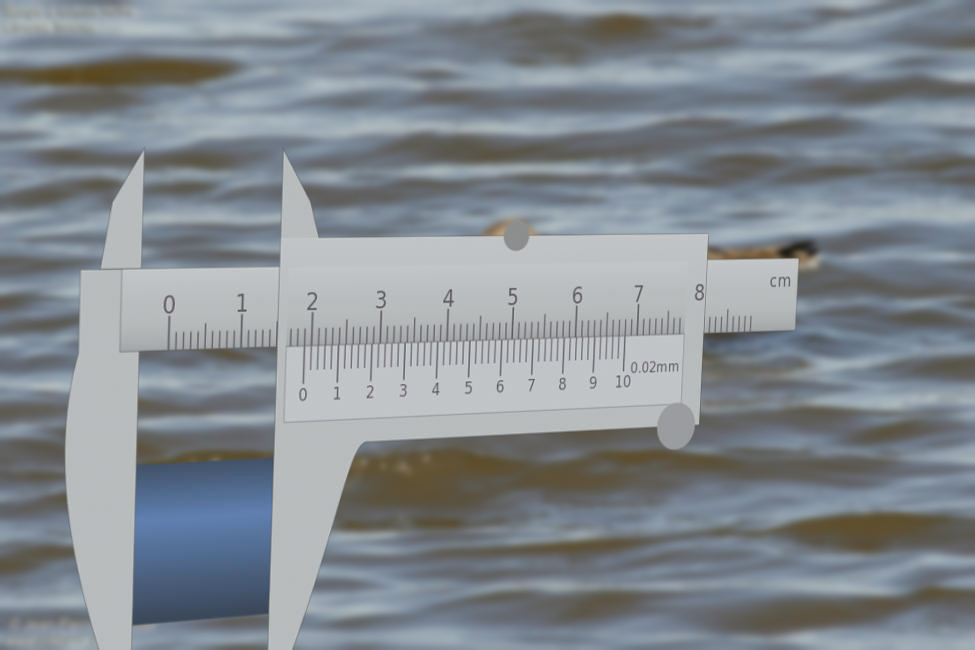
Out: 19.0
